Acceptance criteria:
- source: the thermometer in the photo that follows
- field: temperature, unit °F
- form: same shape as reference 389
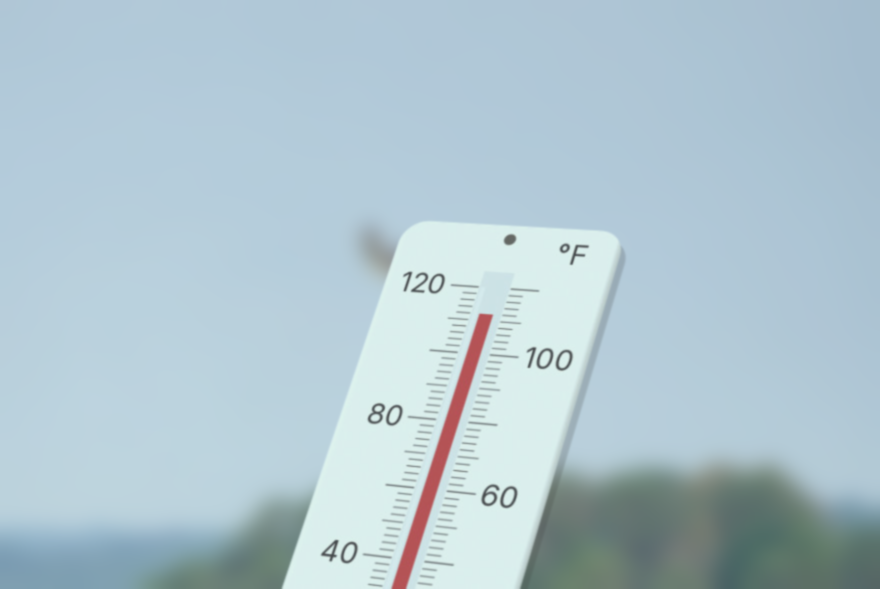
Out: 112
